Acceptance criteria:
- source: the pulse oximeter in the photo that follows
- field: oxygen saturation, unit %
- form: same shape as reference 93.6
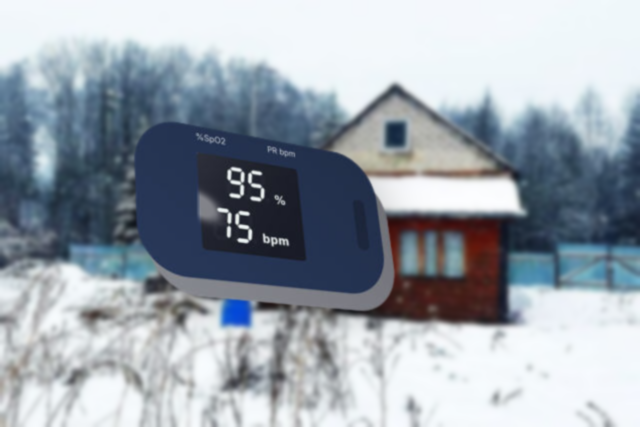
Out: 95
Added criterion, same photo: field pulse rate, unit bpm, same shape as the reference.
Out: 75
